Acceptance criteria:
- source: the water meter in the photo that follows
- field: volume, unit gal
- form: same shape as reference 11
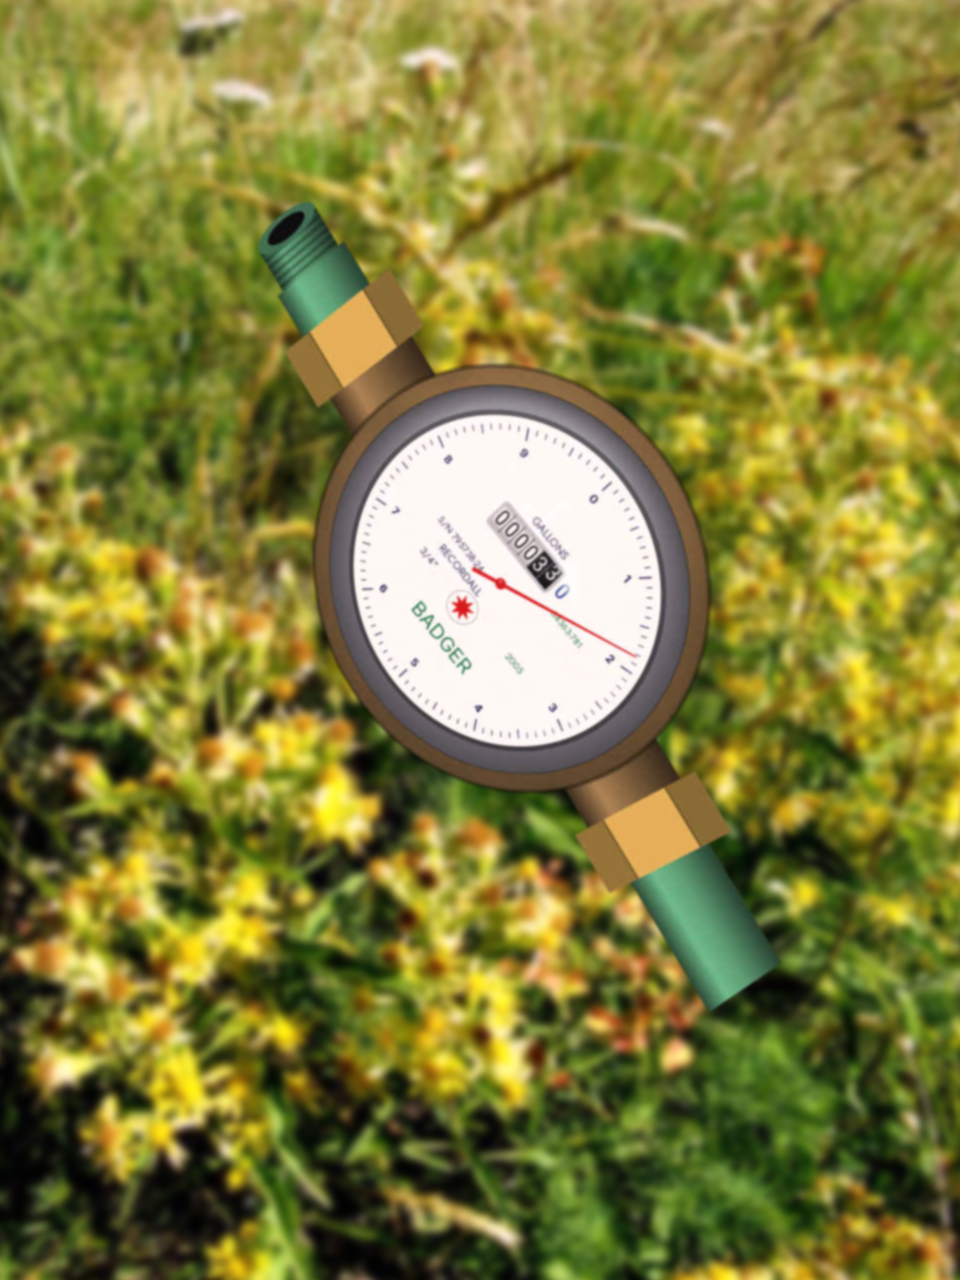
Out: 331.8
